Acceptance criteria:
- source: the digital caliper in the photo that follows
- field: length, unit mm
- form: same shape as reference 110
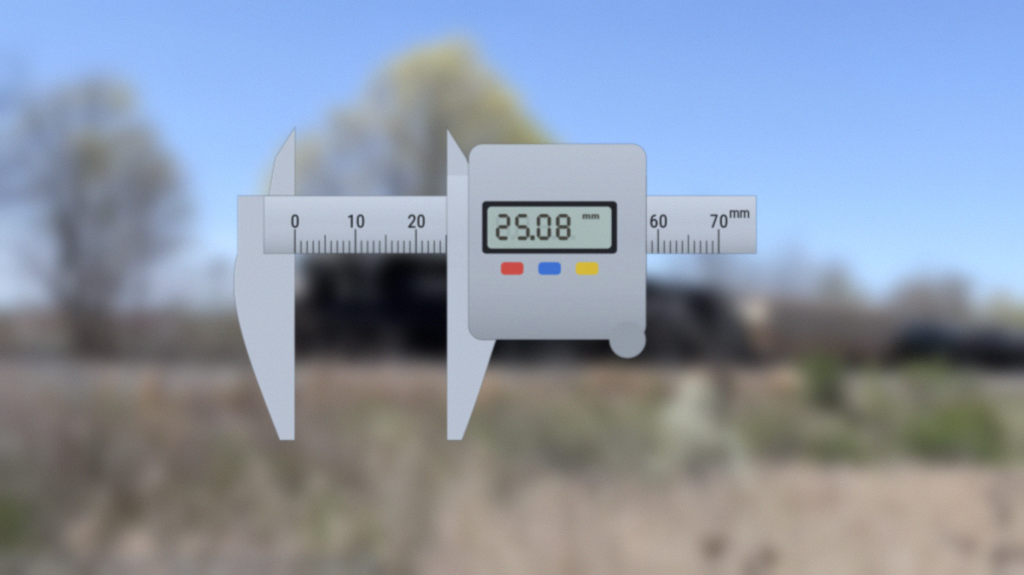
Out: 25.08
